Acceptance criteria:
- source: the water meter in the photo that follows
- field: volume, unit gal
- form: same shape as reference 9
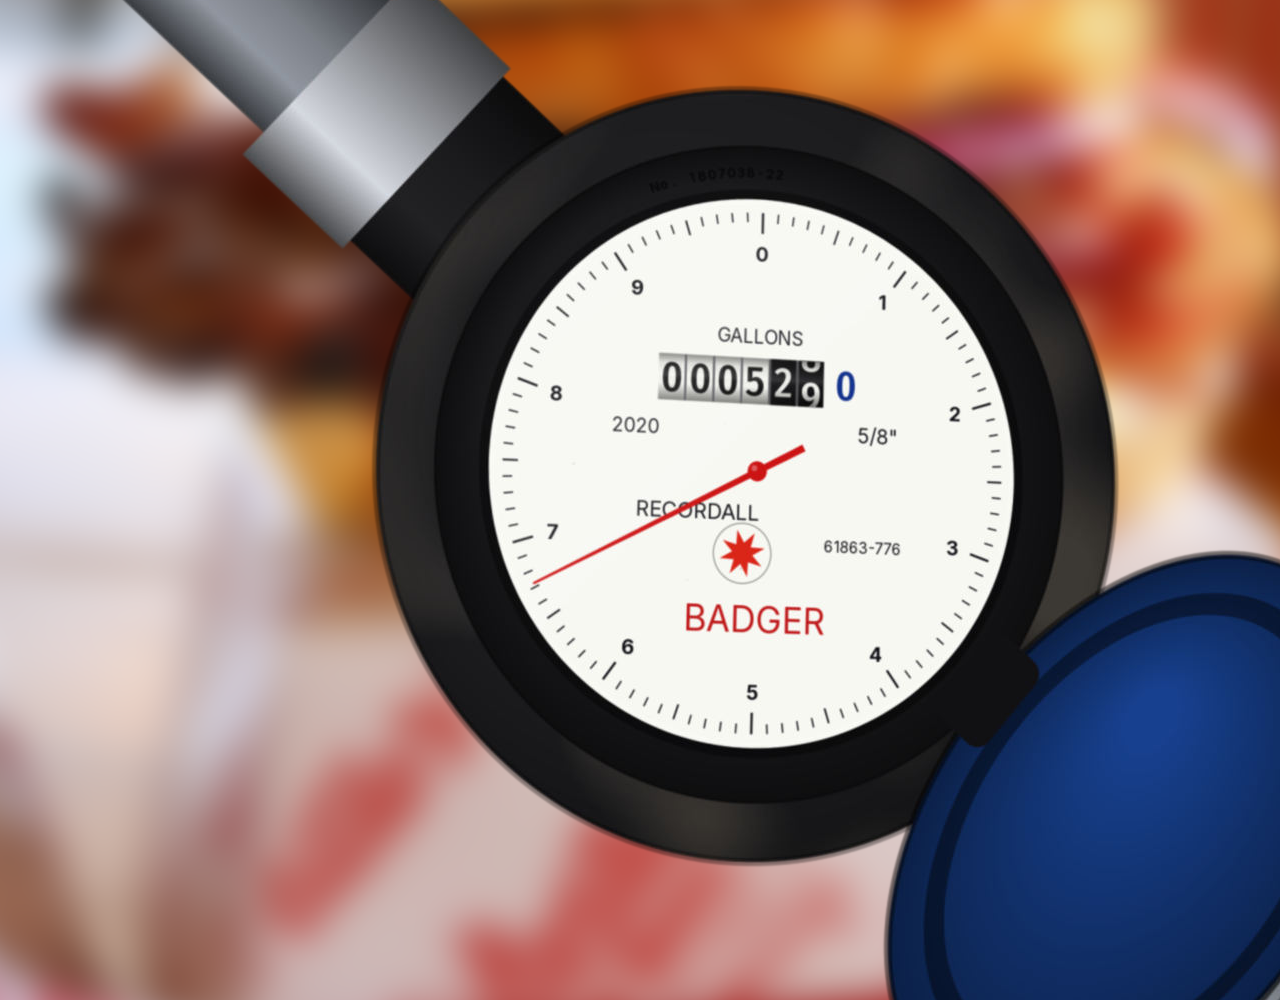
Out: 5286.7
